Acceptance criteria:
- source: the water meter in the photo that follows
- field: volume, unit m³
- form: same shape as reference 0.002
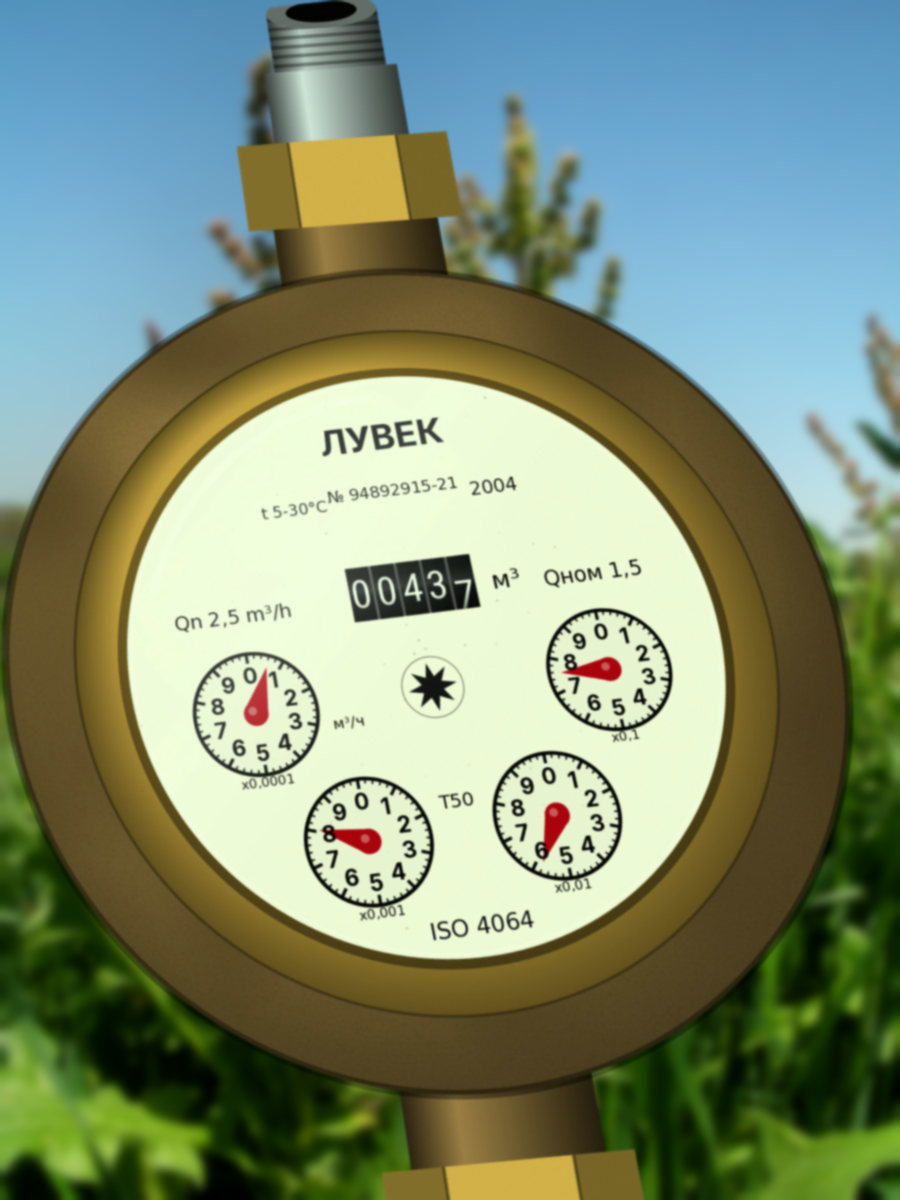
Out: 436.7580
